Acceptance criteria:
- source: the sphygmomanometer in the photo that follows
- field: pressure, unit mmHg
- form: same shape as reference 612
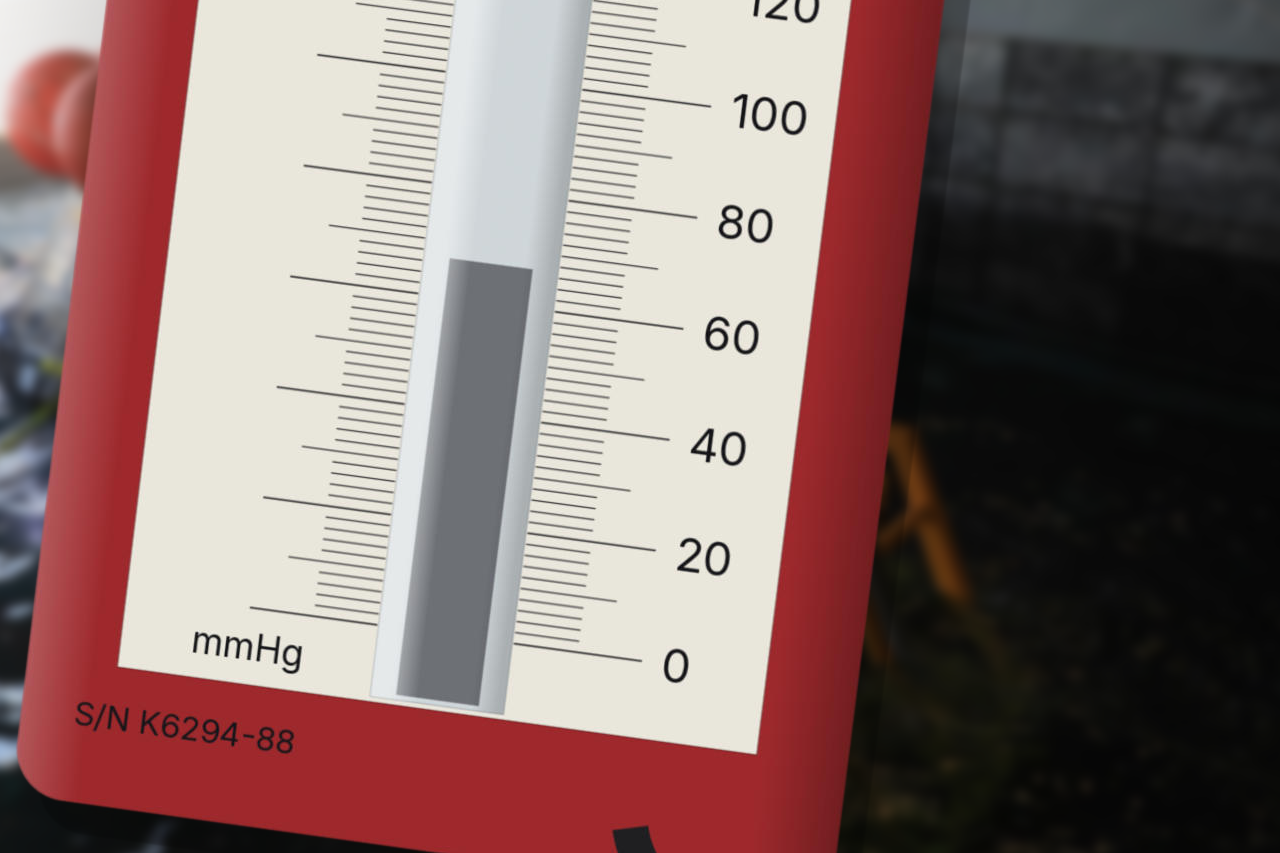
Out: 67
